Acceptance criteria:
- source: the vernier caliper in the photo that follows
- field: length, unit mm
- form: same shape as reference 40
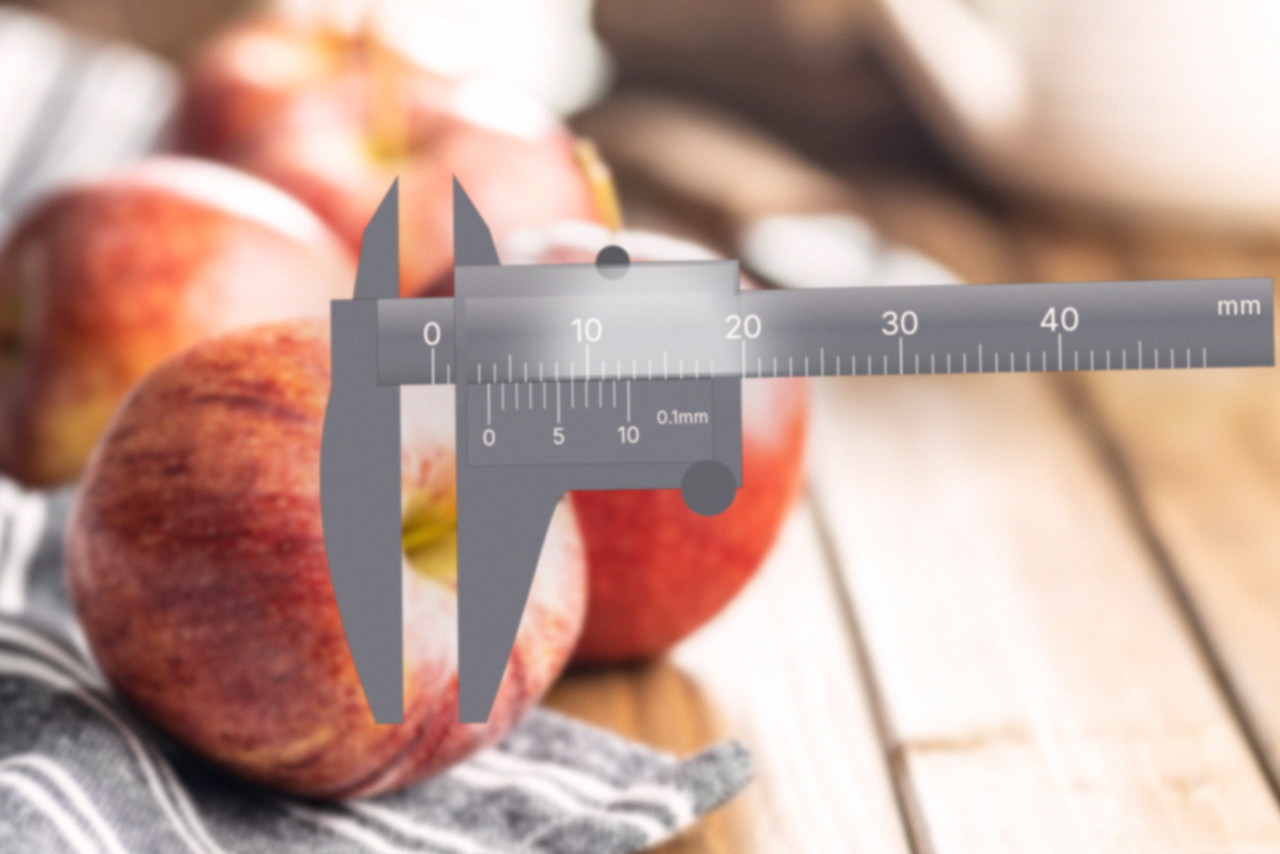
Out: 3.6
